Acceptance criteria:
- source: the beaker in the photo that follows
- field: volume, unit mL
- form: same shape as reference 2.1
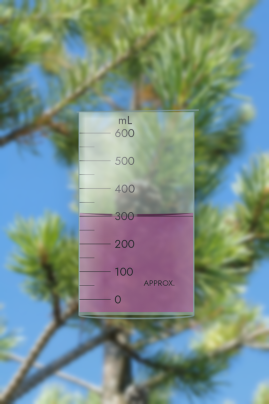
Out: 300
